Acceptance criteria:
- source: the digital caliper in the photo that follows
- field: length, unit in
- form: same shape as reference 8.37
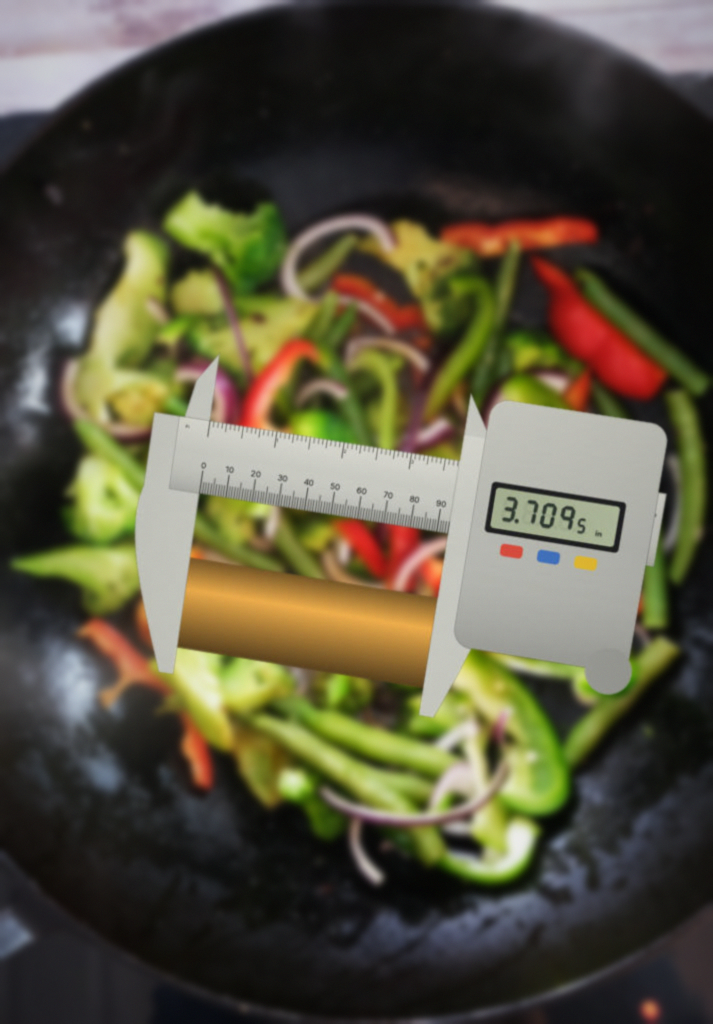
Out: 3.7095
